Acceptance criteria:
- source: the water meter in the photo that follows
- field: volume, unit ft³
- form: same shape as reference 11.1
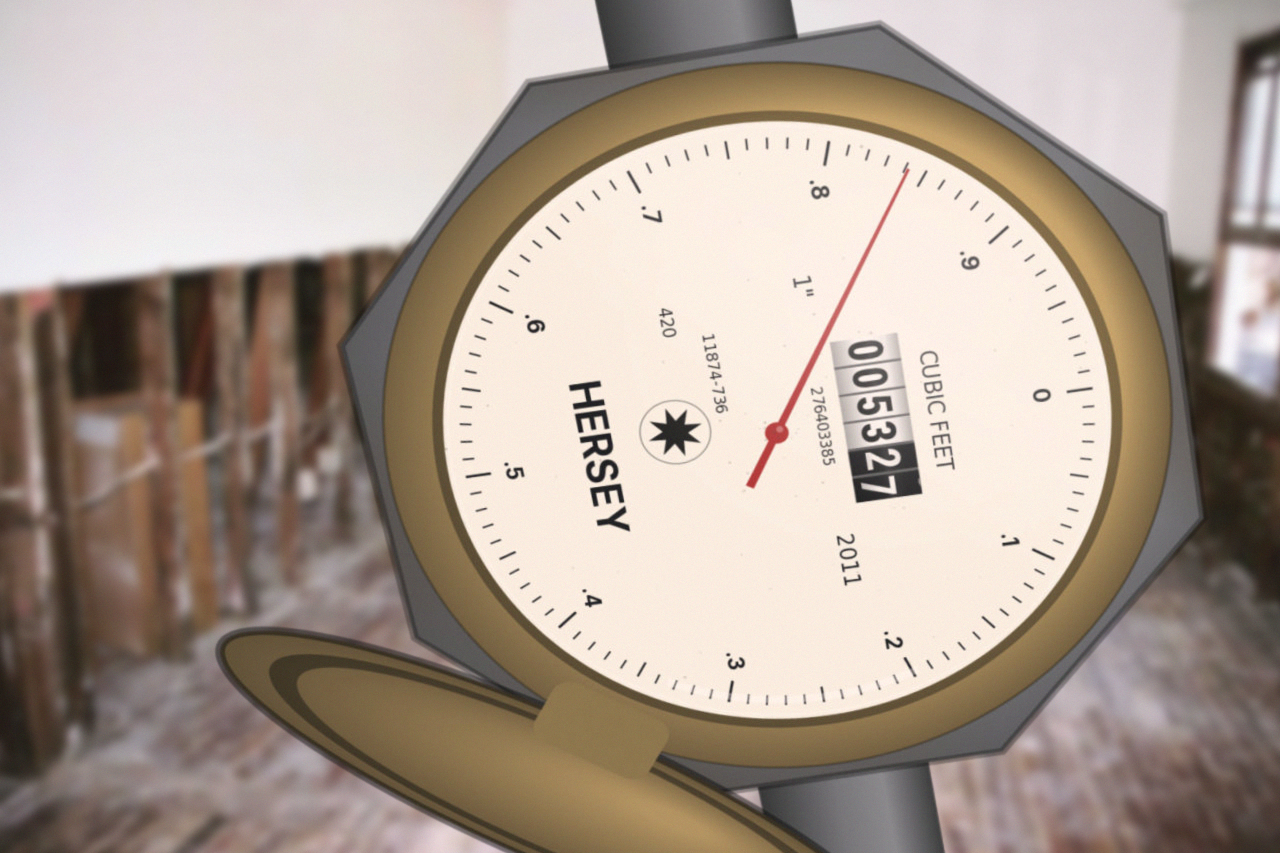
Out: 5326.84
